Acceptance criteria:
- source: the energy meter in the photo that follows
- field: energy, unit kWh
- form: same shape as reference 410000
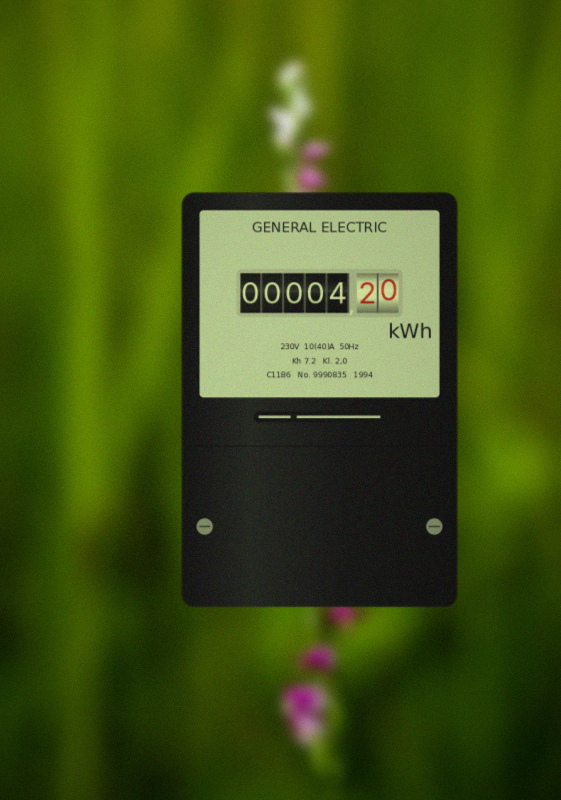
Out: 4.20
